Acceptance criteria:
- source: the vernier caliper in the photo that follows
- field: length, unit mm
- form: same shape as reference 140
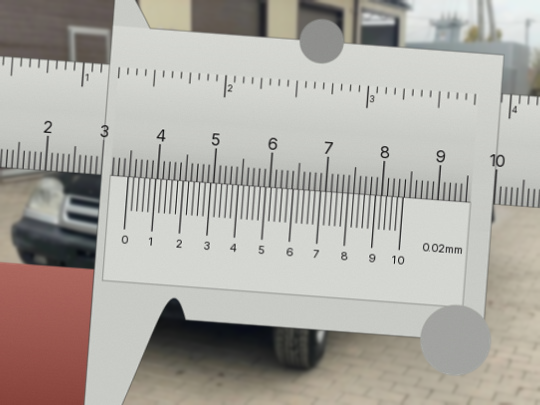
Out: 34.8
